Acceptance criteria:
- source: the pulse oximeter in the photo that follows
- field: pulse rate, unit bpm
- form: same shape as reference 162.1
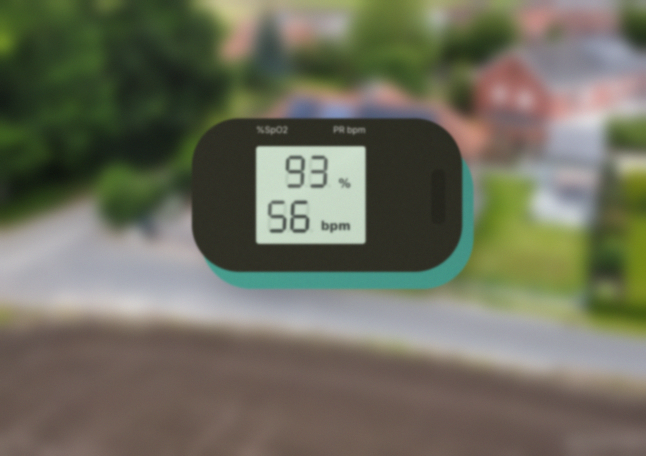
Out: 56
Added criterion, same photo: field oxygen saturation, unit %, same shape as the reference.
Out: 93
